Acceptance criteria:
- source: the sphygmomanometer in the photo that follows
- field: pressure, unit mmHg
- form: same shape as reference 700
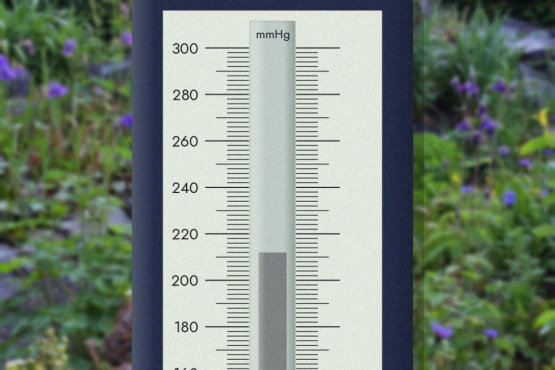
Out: 212
